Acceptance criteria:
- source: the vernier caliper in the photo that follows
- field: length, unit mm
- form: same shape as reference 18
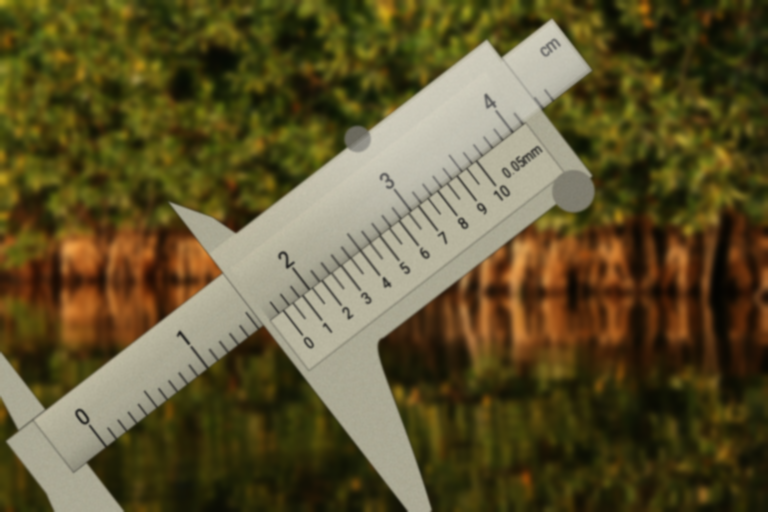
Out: 17.4
